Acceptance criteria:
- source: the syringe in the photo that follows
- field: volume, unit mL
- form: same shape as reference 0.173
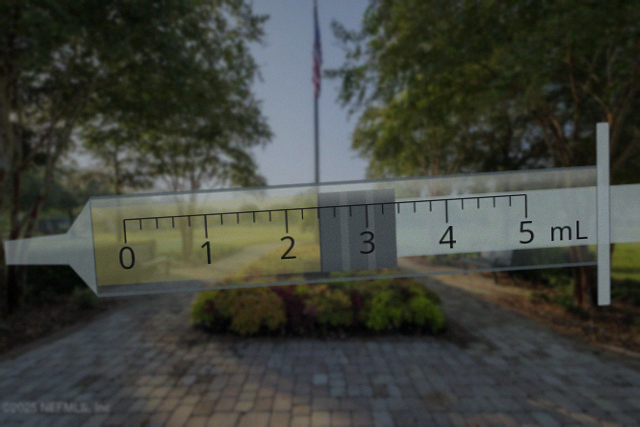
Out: 2.4
